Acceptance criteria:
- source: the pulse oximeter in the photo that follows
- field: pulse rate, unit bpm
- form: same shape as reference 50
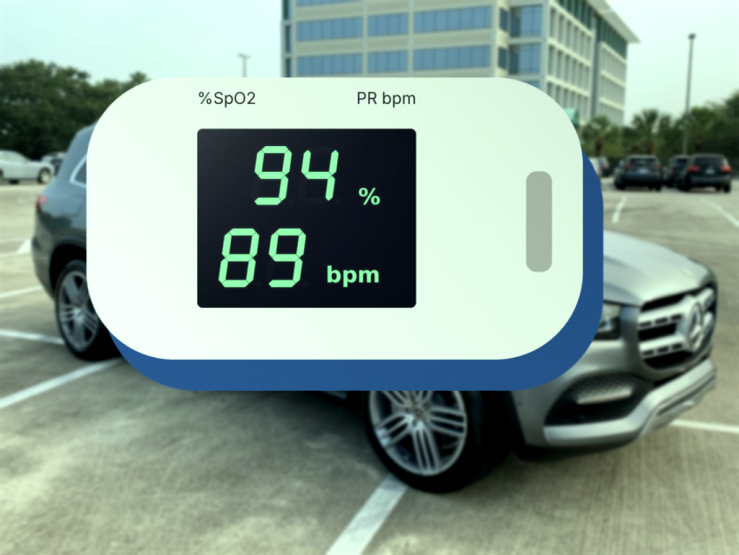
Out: 89
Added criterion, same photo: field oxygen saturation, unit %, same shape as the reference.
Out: 94
